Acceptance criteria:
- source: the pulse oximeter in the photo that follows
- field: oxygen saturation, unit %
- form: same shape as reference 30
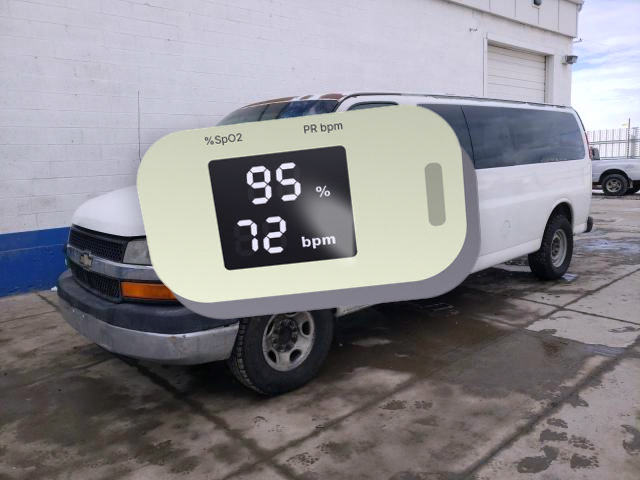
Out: 95
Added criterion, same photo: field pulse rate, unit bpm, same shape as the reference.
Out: 72
